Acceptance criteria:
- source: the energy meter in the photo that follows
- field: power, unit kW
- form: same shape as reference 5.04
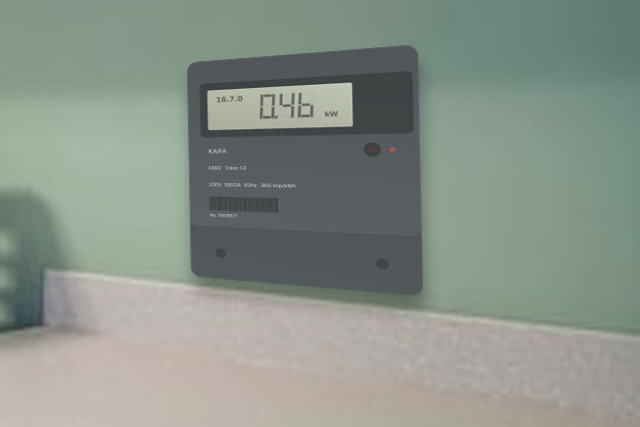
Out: 0.46
